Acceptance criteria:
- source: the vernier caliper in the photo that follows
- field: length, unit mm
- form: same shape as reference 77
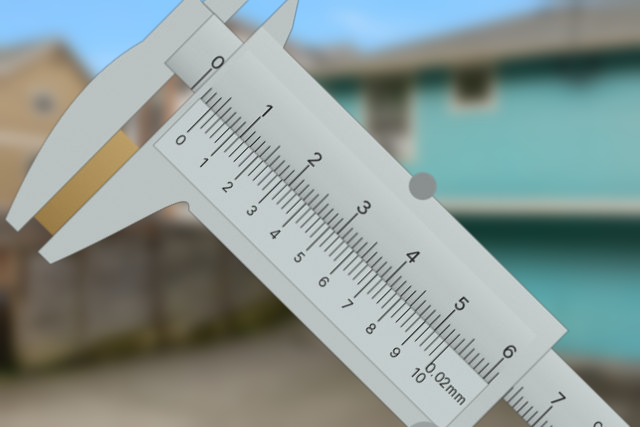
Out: 4.0
